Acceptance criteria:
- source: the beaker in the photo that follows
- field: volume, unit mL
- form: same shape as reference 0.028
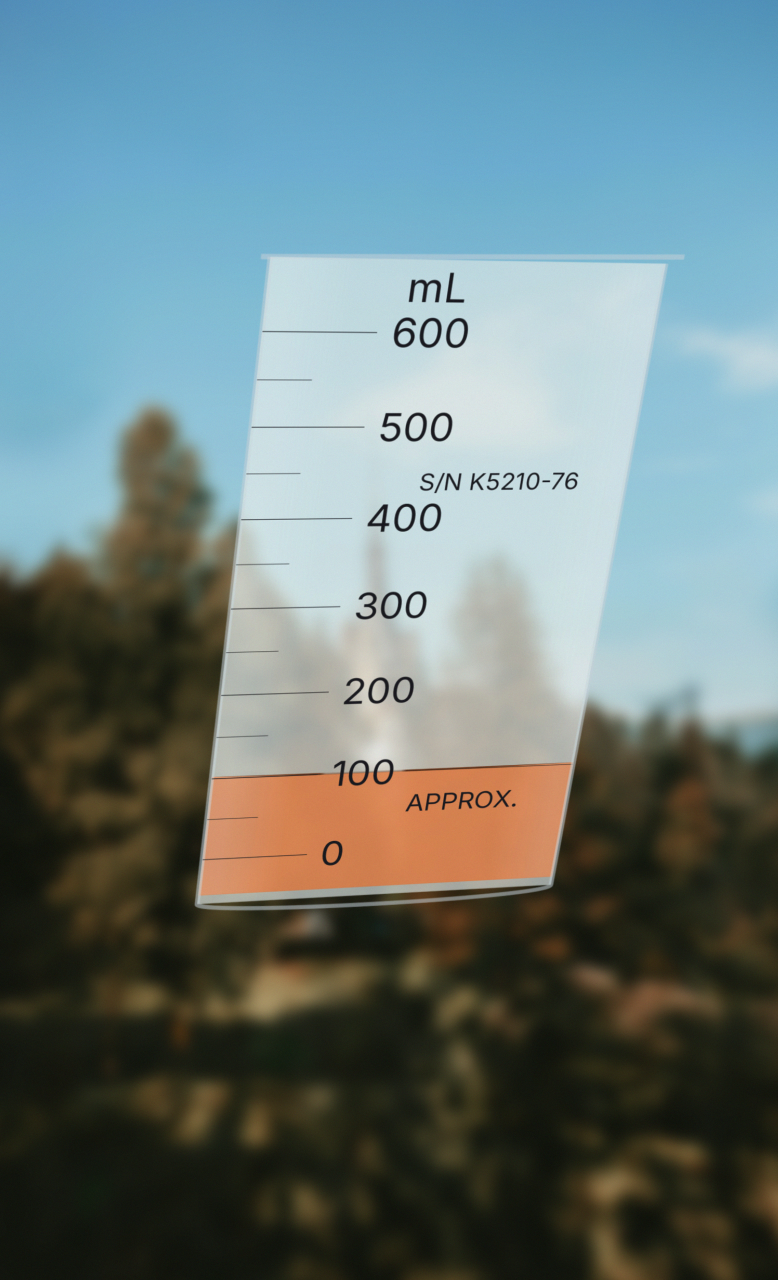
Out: 100
